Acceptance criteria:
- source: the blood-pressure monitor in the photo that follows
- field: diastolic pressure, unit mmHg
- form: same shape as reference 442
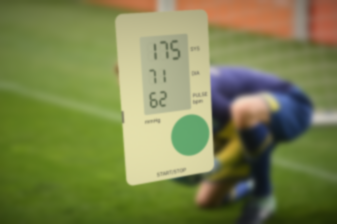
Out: 71
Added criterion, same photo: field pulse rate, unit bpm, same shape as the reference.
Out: 62
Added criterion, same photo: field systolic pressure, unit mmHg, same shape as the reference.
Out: 175
